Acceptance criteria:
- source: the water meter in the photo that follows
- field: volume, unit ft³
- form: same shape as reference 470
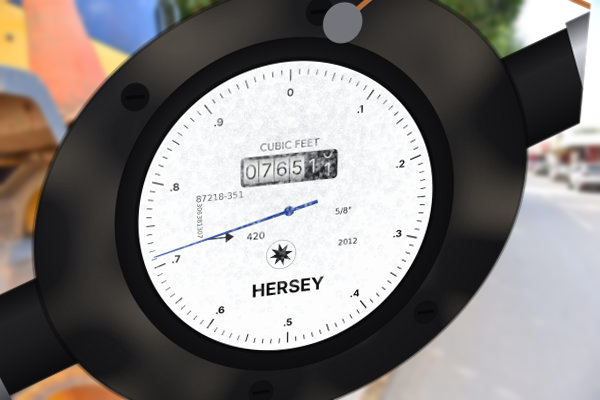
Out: 76510.71
